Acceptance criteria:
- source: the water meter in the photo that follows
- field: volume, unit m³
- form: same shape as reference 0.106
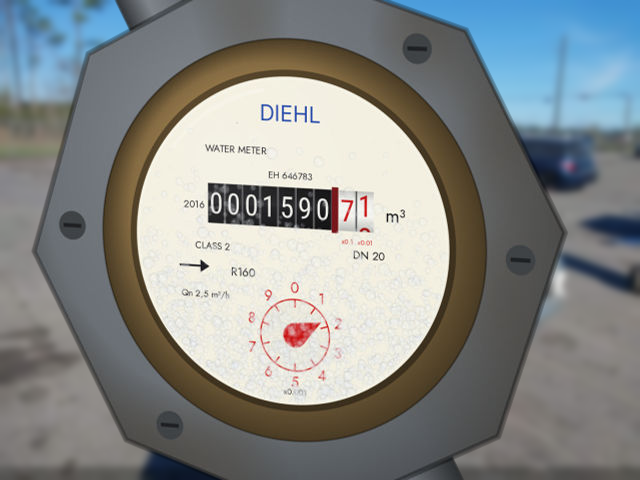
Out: 1590.711
